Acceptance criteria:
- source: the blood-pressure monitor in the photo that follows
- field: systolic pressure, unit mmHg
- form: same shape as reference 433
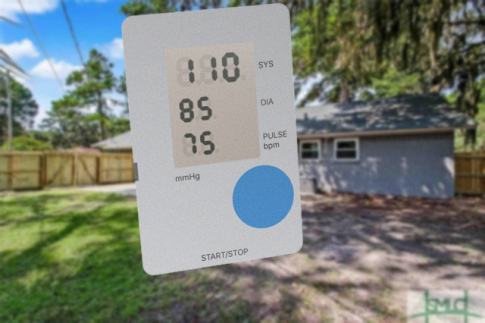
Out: 110
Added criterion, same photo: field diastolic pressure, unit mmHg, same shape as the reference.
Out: 85
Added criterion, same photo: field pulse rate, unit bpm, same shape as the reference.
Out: 75
